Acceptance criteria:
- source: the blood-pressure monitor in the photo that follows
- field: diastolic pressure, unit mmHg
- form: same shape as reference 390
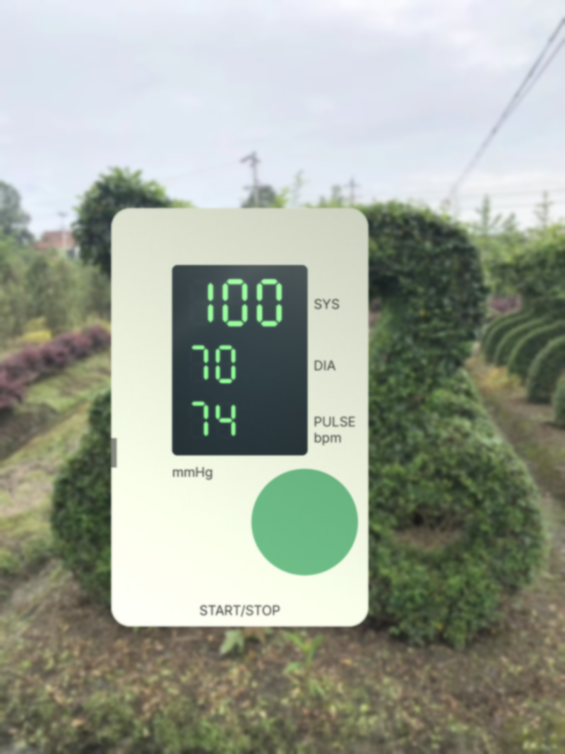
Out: 70
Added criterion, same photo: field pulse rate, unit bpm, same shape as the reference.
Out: 74
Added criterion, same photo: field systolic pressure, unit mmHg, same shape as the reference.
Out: 100
